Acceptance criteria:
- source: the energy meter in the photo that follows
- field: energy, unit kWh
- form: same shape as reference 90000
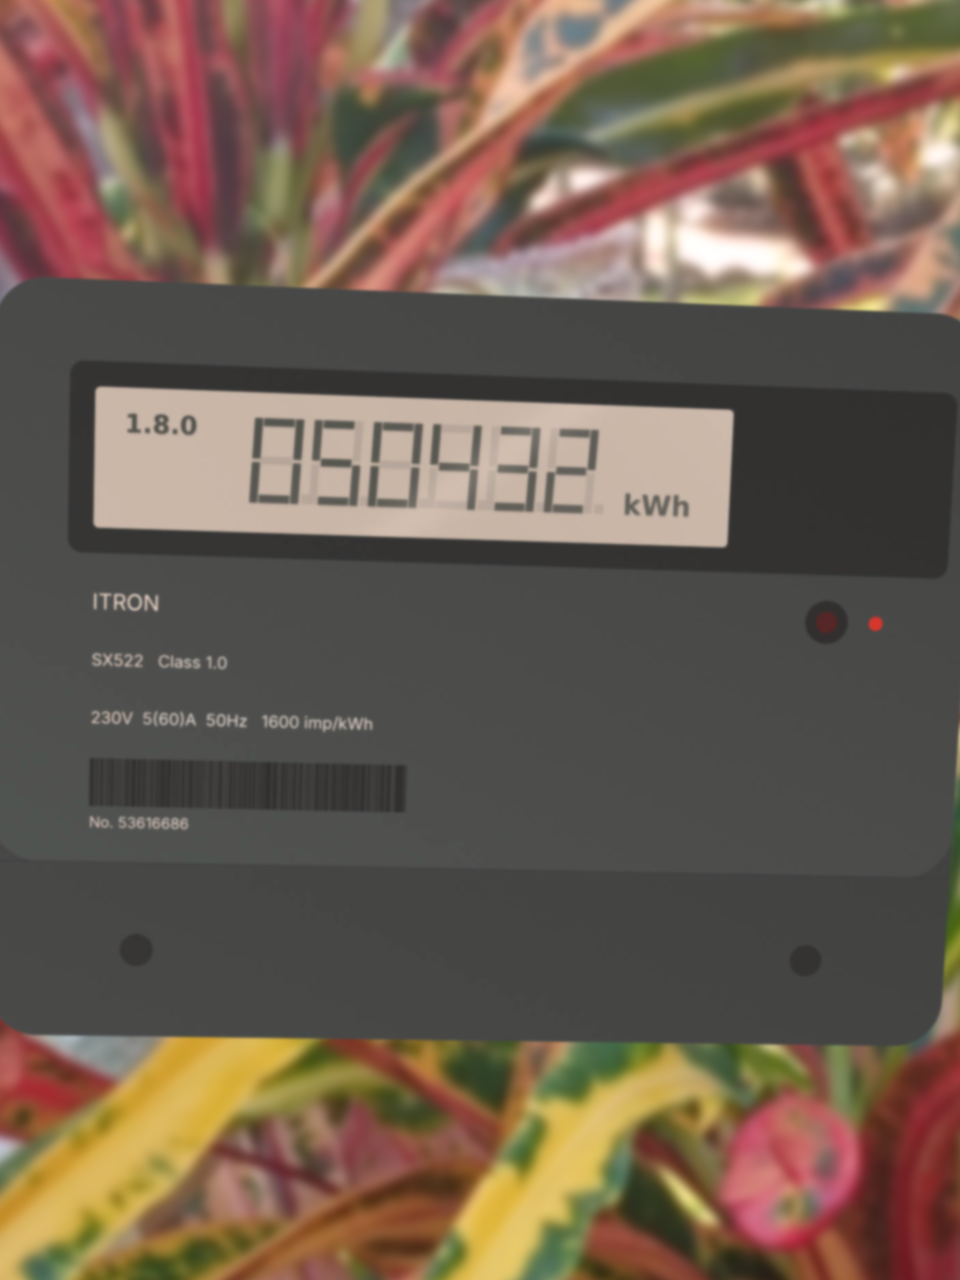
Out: 50432
